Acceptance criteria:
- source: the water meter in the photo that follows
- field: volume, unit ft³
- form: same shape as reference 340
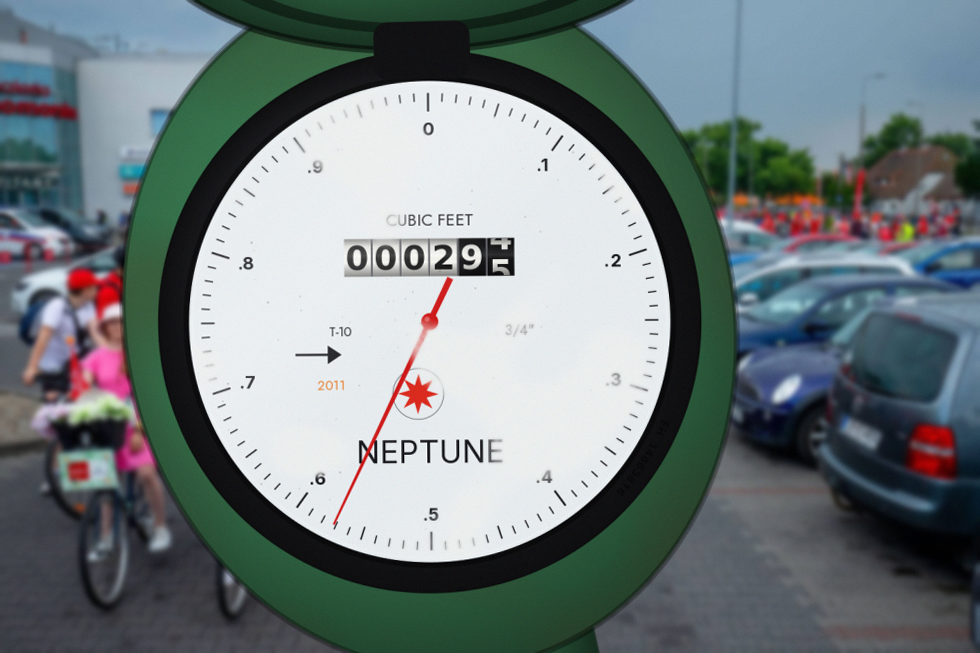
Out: 294.57
